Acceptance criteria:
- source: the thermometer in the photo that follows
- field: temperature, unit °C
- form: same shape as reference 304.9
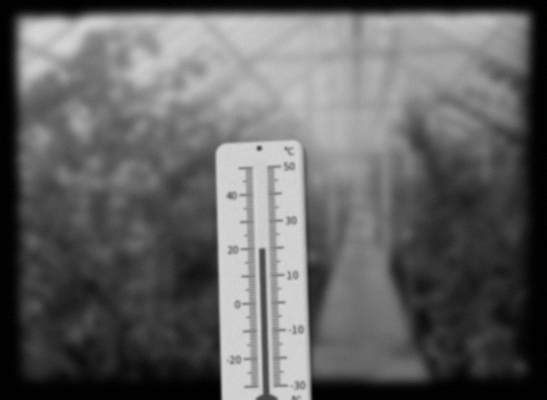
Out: 20
